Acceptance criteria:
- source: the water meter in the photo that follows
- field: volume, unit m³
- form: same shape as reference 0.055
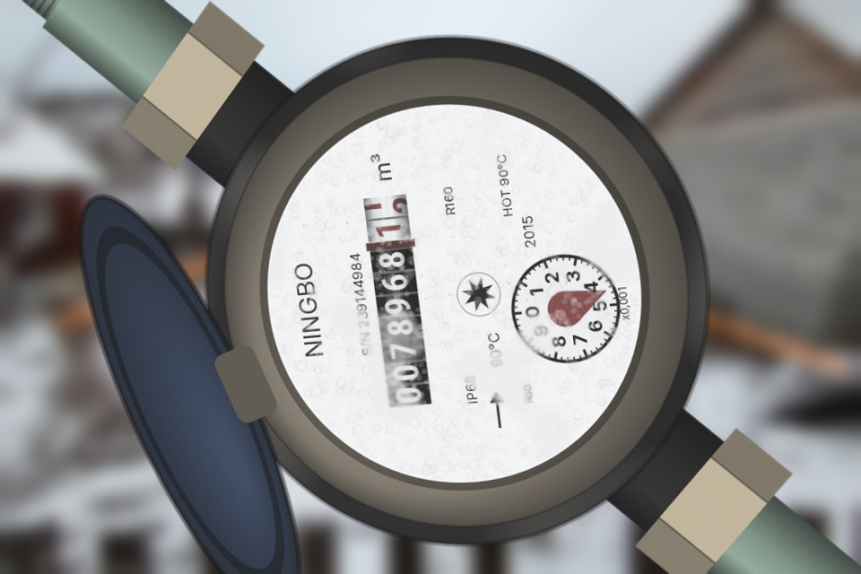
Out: 78968.114
